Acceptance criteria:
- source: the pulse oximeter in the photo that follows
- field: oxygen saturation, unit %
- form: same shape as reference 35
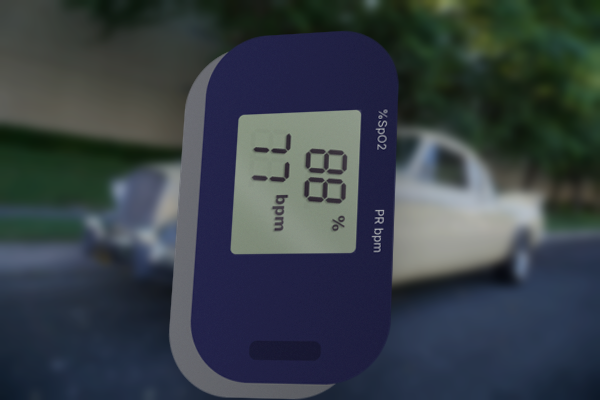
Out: 88
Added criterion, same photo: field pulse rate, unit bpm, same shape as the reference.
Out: 77
